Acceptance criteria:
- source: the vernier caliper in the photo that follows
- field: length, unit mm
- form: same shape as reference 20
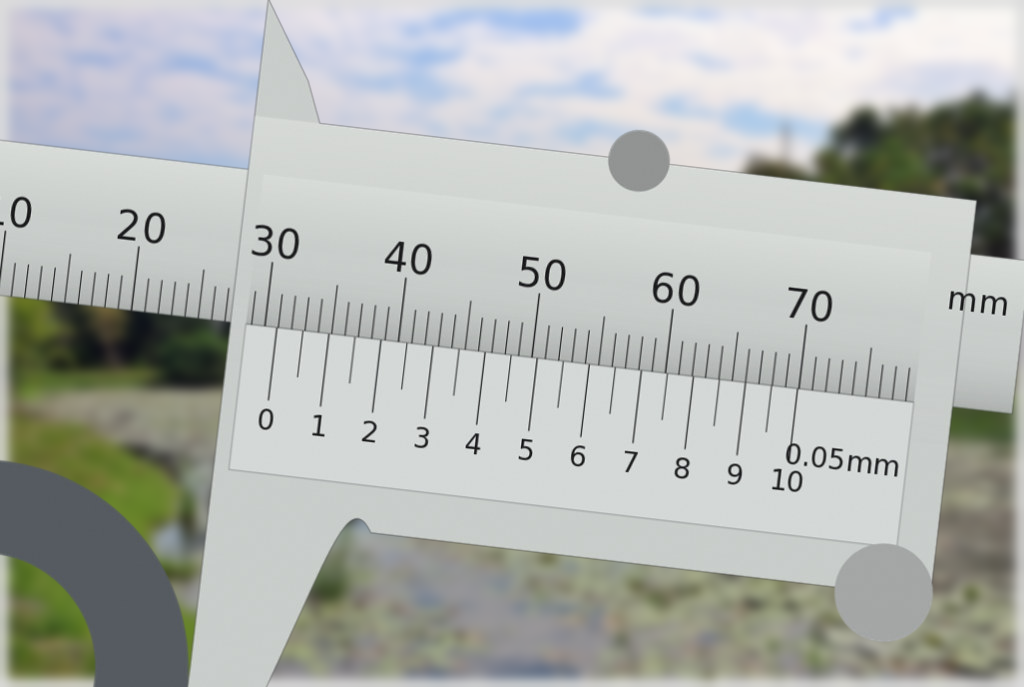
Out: 30.9
